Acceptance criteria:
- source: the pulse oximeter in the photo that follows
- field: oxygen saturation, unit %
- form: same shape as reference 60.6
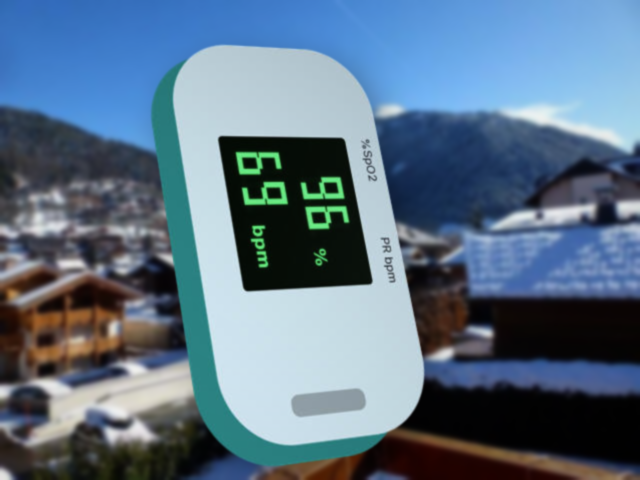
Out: 96
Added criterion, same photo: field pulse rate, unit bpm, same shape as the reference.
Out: 69
